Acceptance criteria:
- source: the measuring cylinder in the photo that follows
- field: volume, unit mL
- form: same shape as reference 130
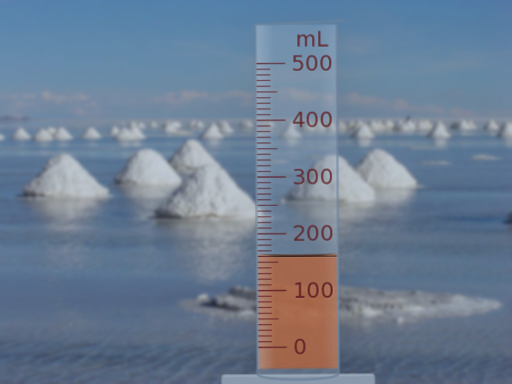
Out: 160
